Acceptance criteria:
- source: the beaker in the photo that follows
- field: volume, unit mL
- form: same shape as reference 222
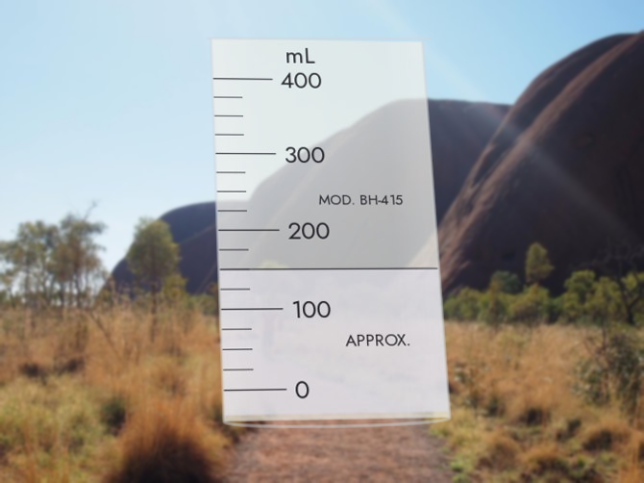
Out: 150
